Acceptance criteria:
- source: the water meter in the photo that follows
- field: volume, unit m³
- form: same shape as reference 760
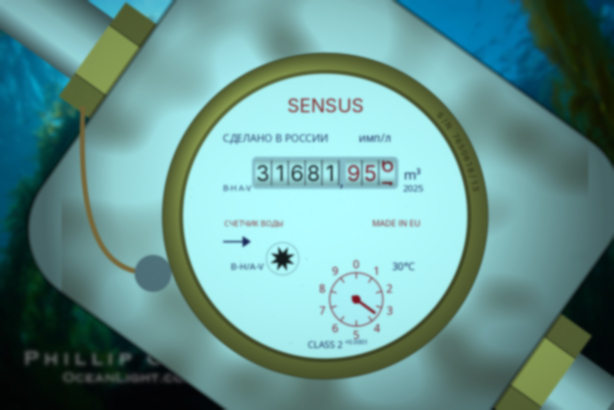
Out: 31681.9563
